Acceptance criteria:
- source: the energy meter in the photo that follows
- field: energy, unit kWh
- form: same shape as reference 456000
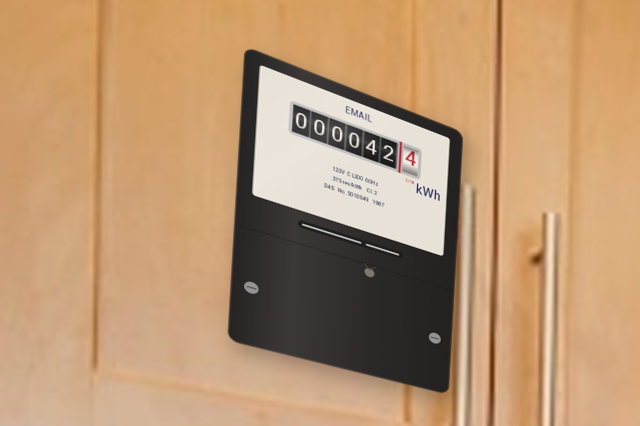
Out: 42.4
